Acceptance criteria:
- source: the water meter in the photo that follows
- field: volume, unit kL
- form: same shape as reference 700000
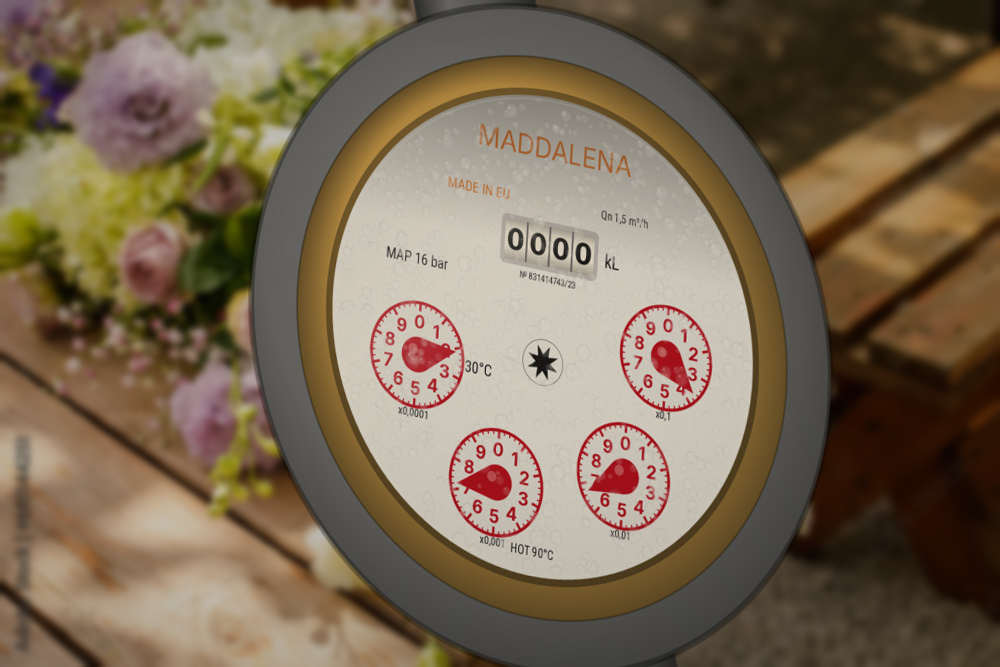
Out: 0.3672
